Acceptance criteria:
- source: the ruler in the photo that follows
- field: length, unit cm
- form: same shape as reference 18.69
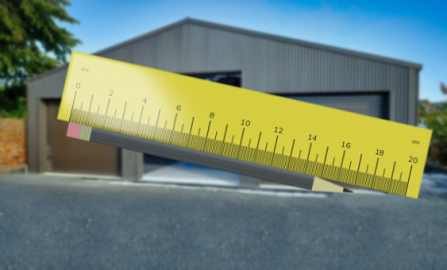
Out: 17
